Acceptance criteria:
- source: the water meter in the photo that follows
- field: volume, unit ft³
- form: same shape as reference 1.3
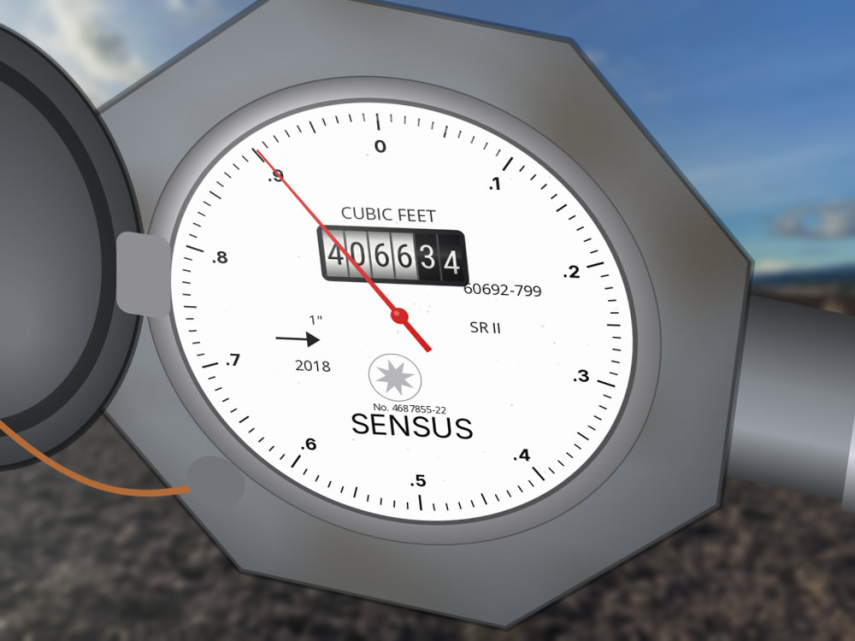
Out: 406633.90
